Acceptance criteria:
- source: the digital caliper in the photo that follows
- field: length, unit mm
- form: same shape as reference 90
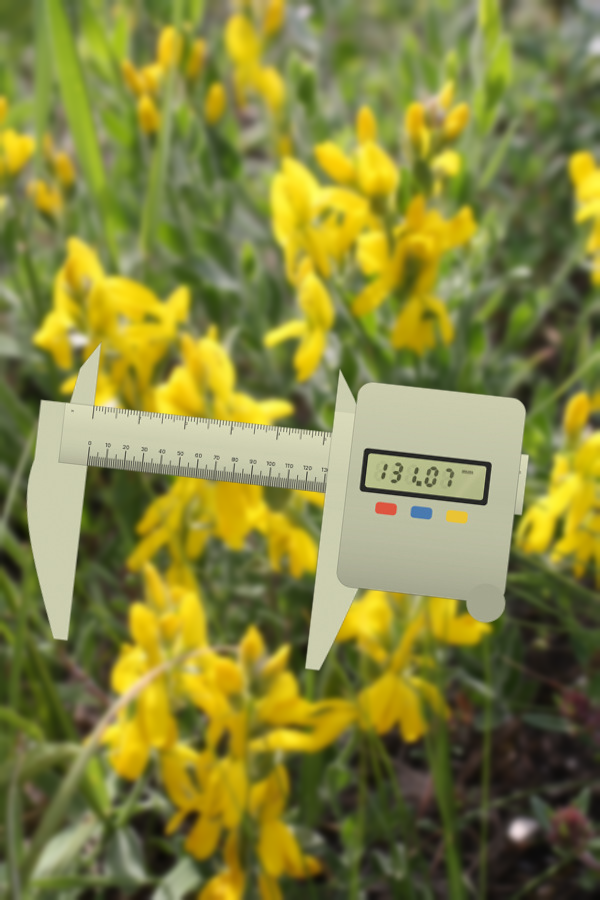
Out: 131.07
